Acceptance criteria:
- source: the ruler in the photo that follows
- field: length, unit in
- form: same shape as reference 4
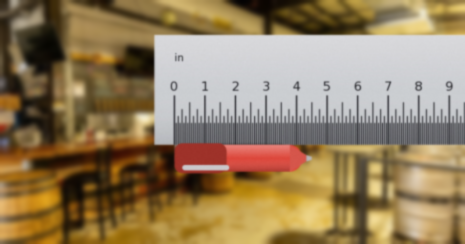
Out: 4.5
